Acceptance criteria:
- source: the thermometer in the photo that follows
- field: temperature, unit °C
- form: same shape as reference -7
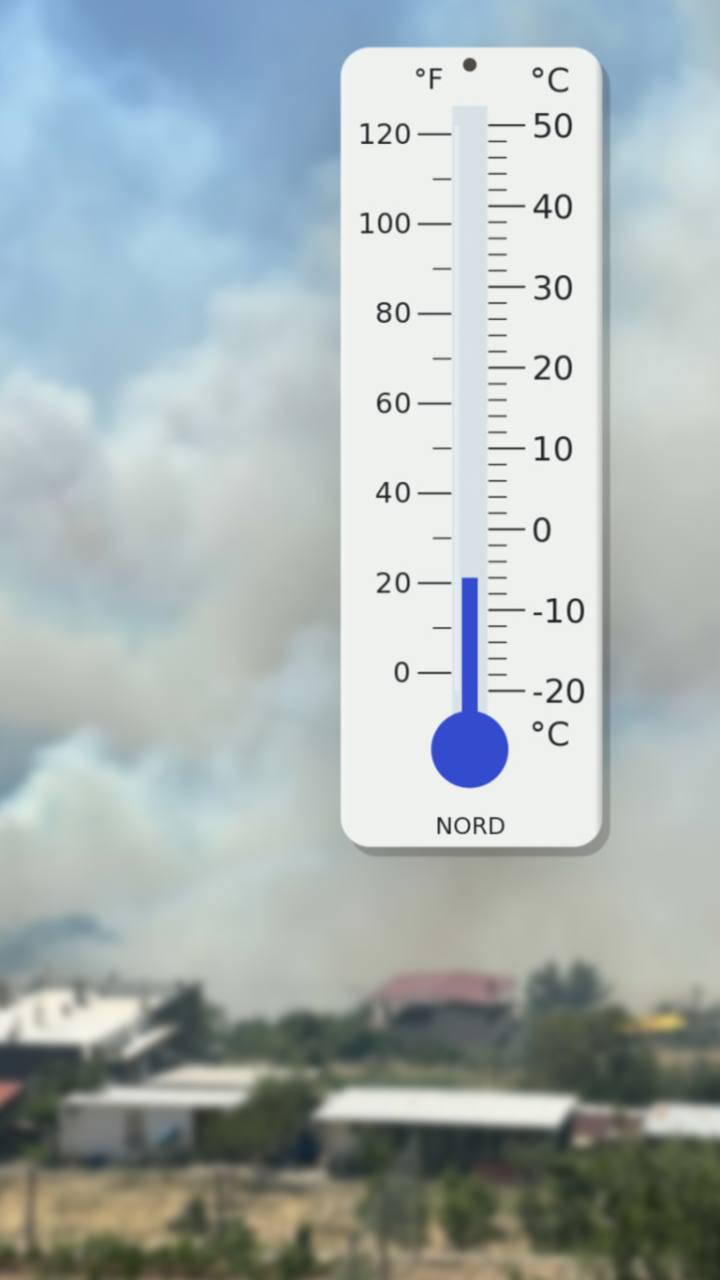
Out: -6
